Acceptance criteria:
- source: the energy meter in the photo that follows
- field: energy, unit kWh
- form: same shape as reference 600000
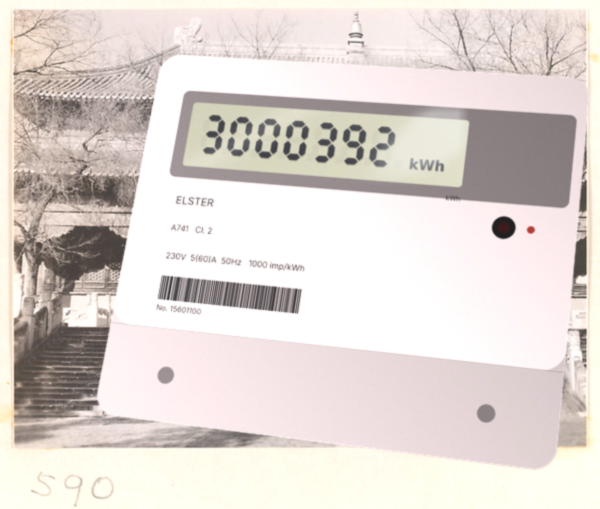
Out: 3000392
